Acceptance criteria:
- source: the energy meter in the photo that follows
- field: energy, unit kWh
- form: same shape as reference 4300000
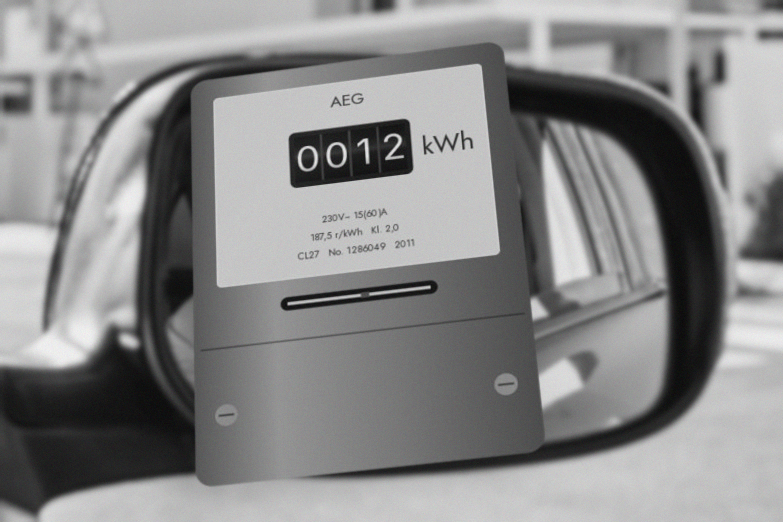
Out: 12
